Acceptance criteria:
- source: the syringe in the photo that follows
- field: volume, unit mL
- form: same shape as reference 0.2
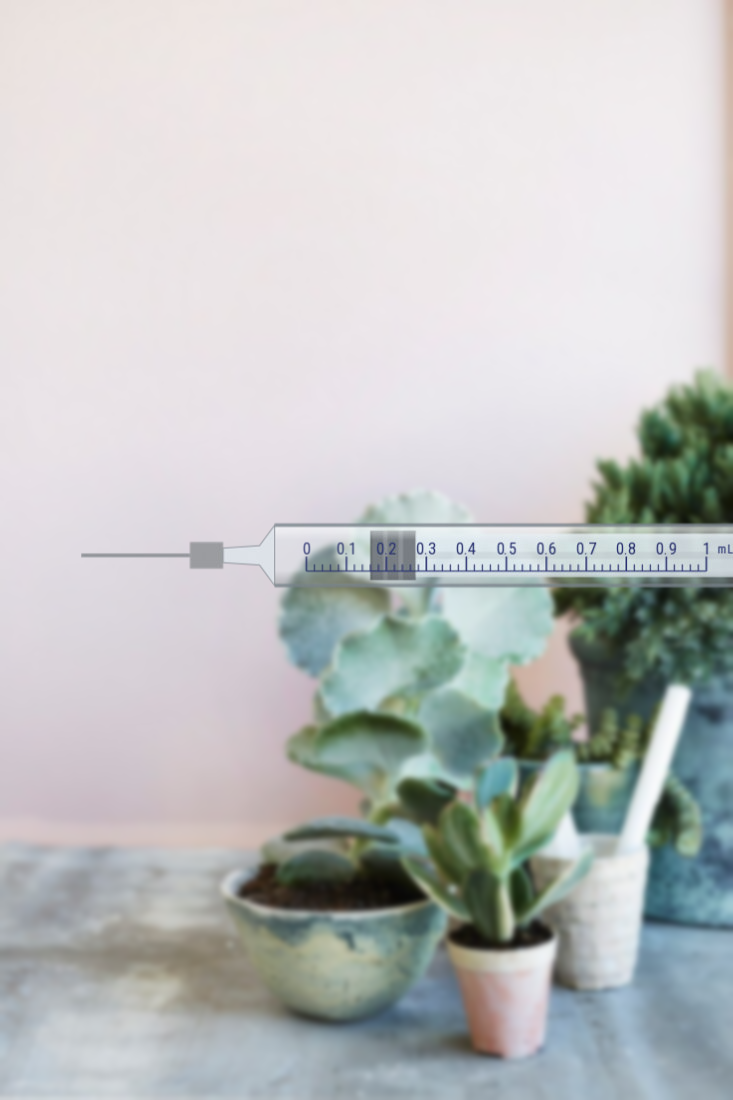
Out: 0.16
